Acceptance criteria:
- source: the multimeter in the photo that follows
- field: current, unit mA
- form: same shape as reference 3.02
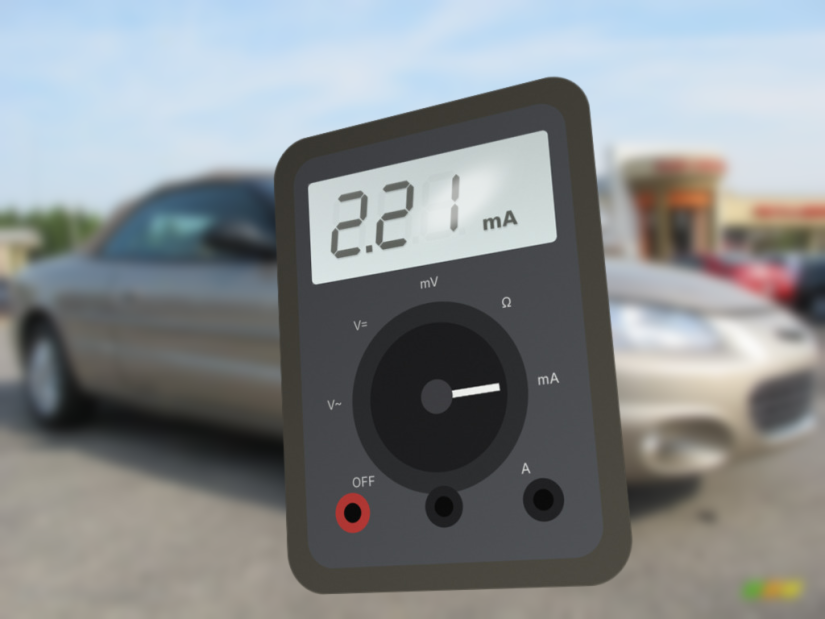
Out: 2.21
